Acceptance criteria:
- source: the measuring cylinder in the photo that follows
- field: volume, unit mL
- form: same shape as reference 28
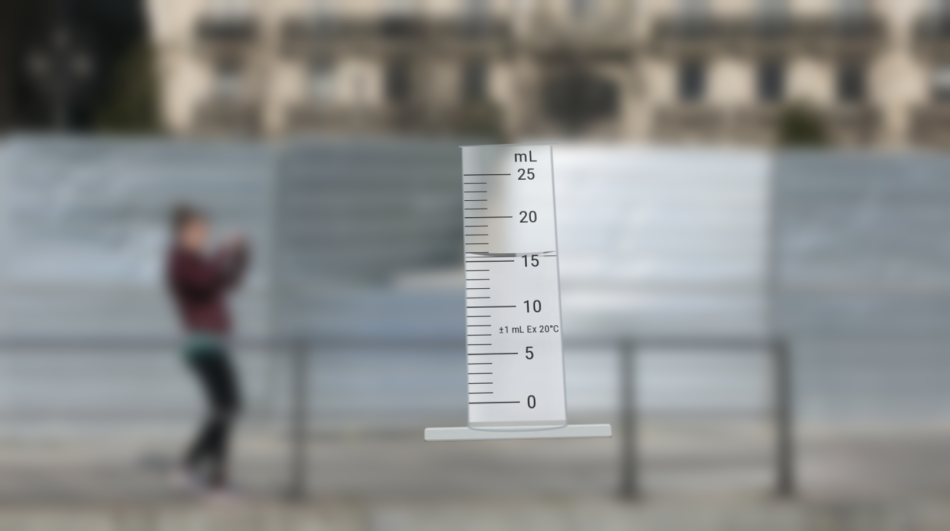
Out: 15.5
